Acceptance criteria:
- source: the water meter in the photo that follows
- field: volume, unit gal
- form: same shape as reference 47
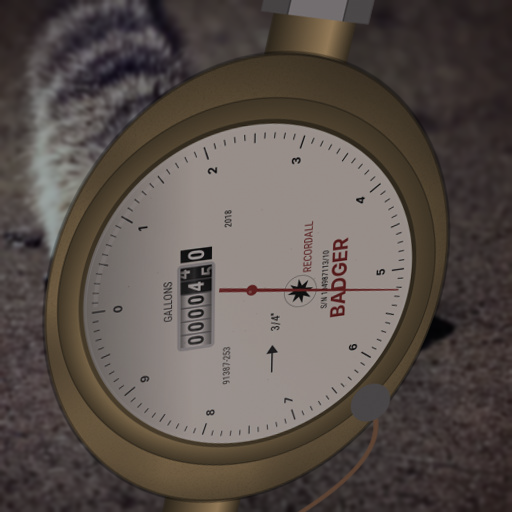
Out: 445.2
